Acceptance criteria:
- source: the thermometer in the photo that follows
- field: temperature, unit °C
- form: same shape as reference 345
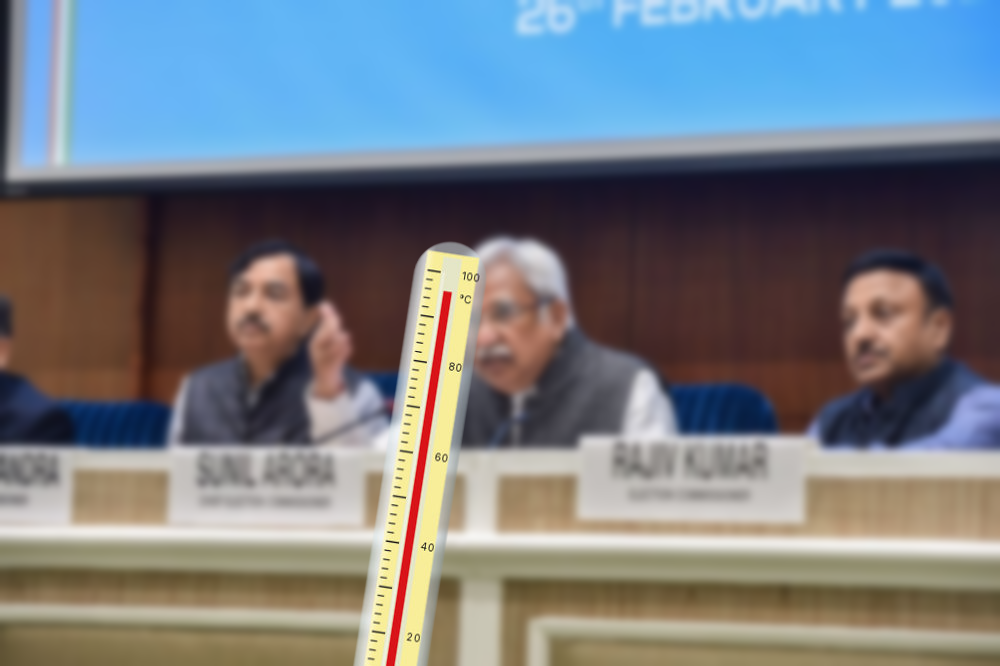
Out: 96
